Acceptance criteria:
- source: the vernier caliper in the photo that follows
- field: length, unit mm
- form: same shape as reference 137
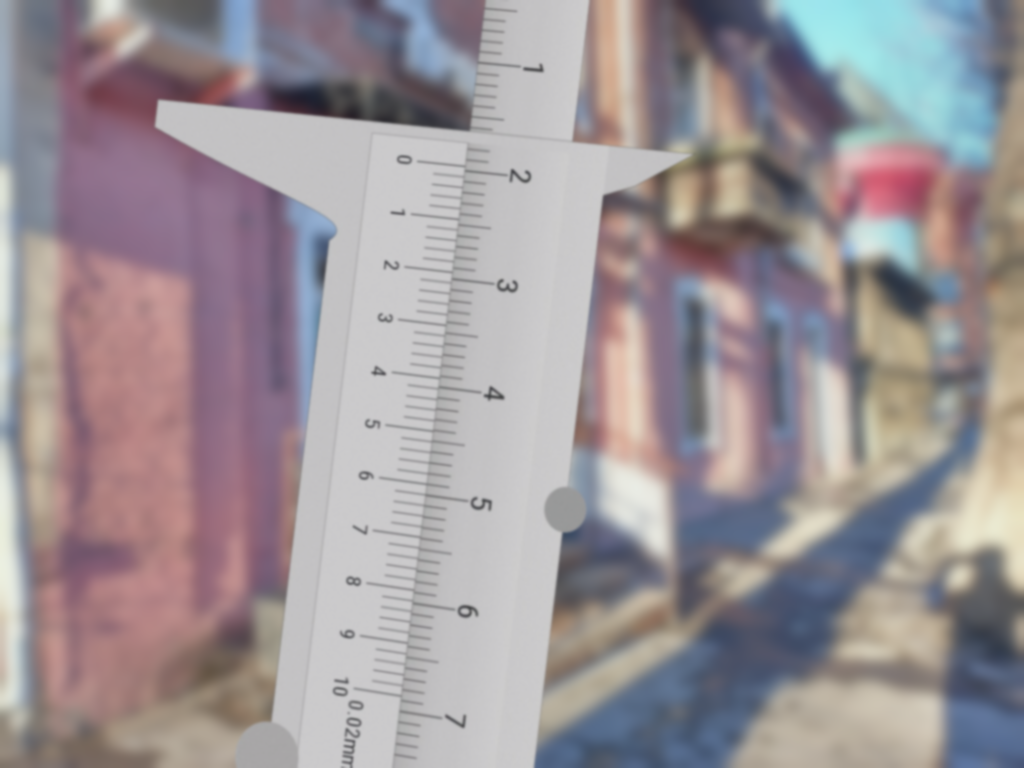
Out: 19.6
